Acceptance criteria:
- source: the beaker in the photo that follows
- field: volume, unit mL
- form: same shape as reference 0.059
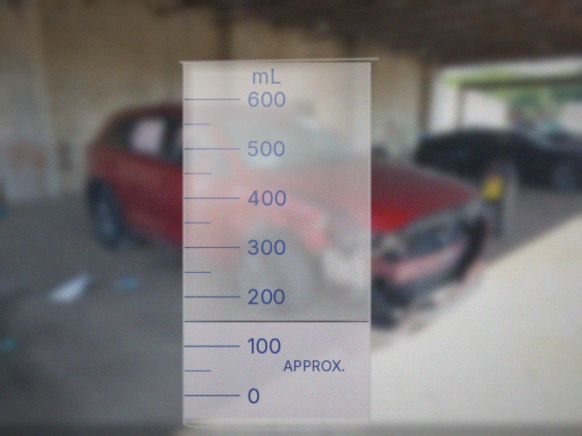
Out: 150
